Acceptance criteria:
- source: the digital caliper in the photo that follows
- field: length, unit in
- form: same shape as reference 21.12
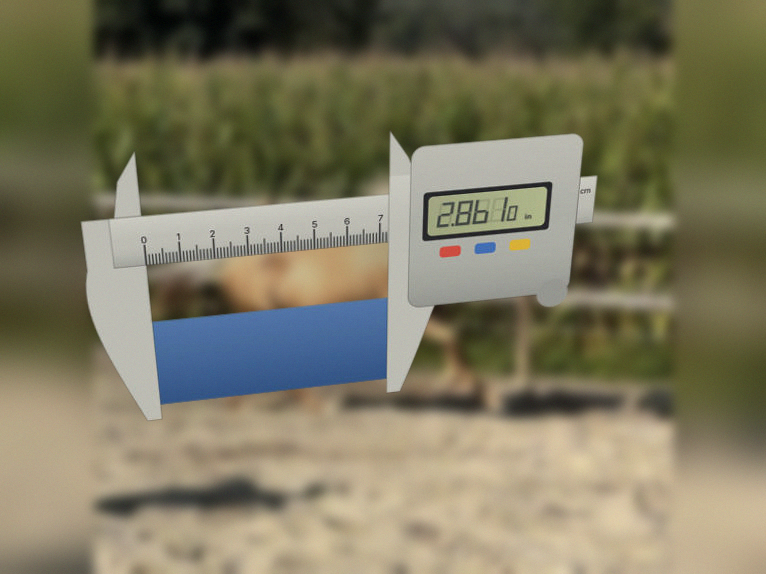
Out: 2.8610
